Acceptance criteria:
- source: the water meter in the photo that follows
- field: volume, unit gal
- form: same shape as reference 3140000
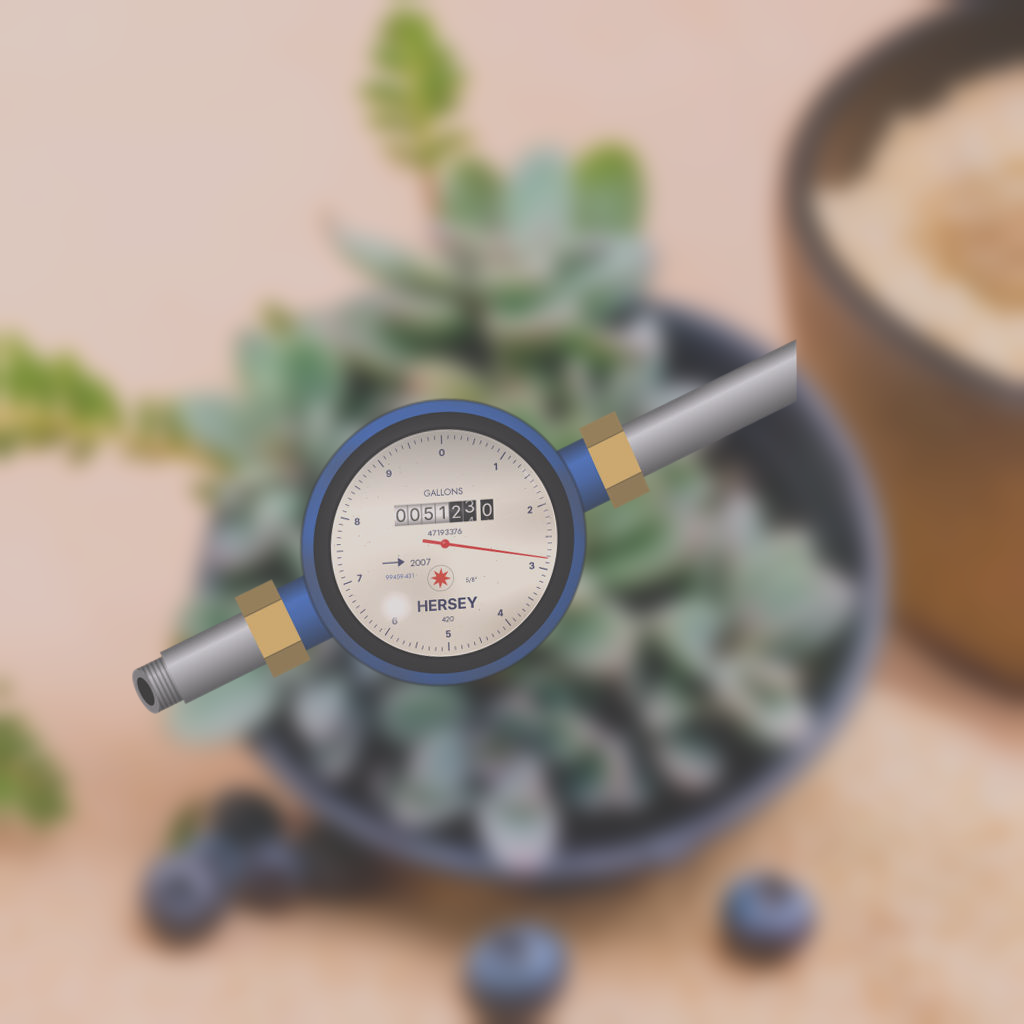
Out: 51232.8
